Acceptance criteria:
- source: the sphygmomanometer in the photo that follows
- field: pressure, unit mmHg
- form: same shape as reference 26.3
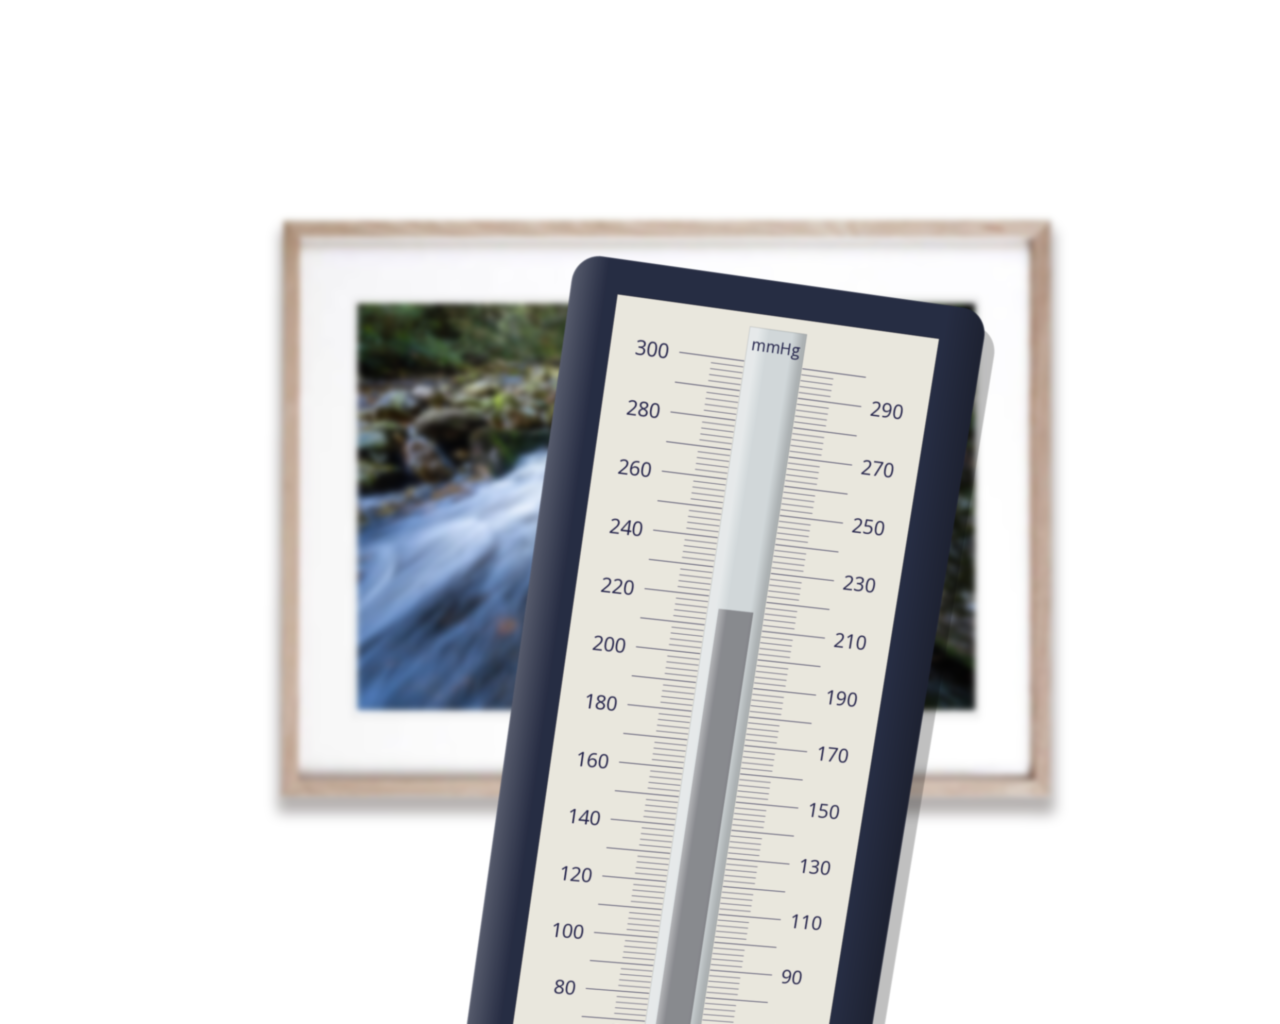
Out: 216
